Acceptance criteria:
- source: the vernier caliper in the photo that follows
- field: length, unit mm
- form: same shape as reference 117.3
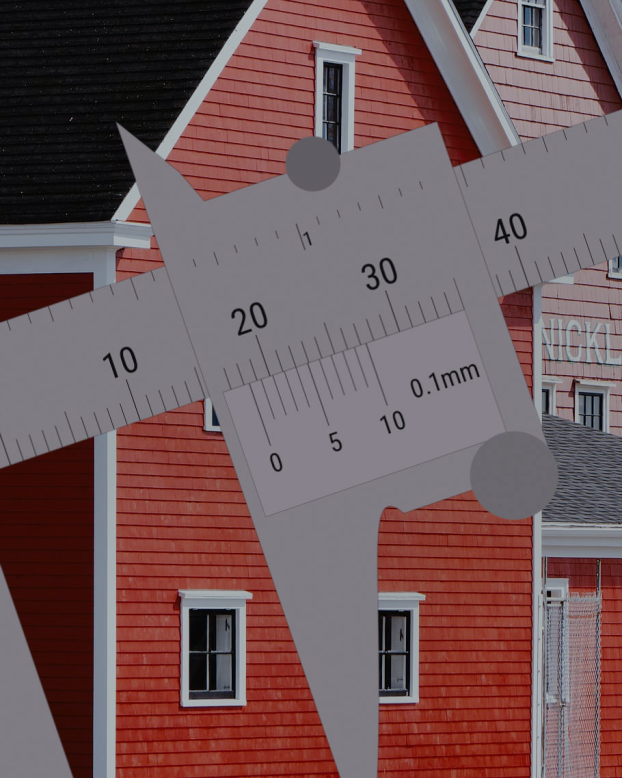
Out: 18.4
